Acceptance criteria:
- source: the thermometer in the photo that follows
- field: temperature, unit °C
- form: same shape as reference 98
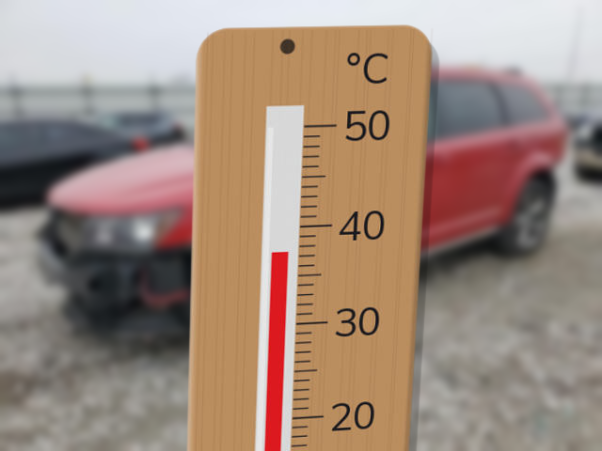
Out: 37.5
